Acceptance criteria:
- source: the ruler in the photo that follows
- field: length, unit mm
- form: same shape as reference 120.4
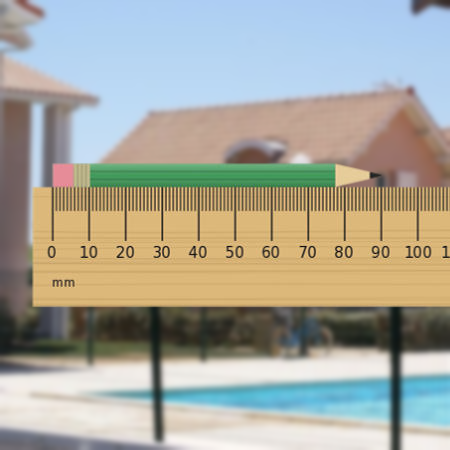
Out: 90
